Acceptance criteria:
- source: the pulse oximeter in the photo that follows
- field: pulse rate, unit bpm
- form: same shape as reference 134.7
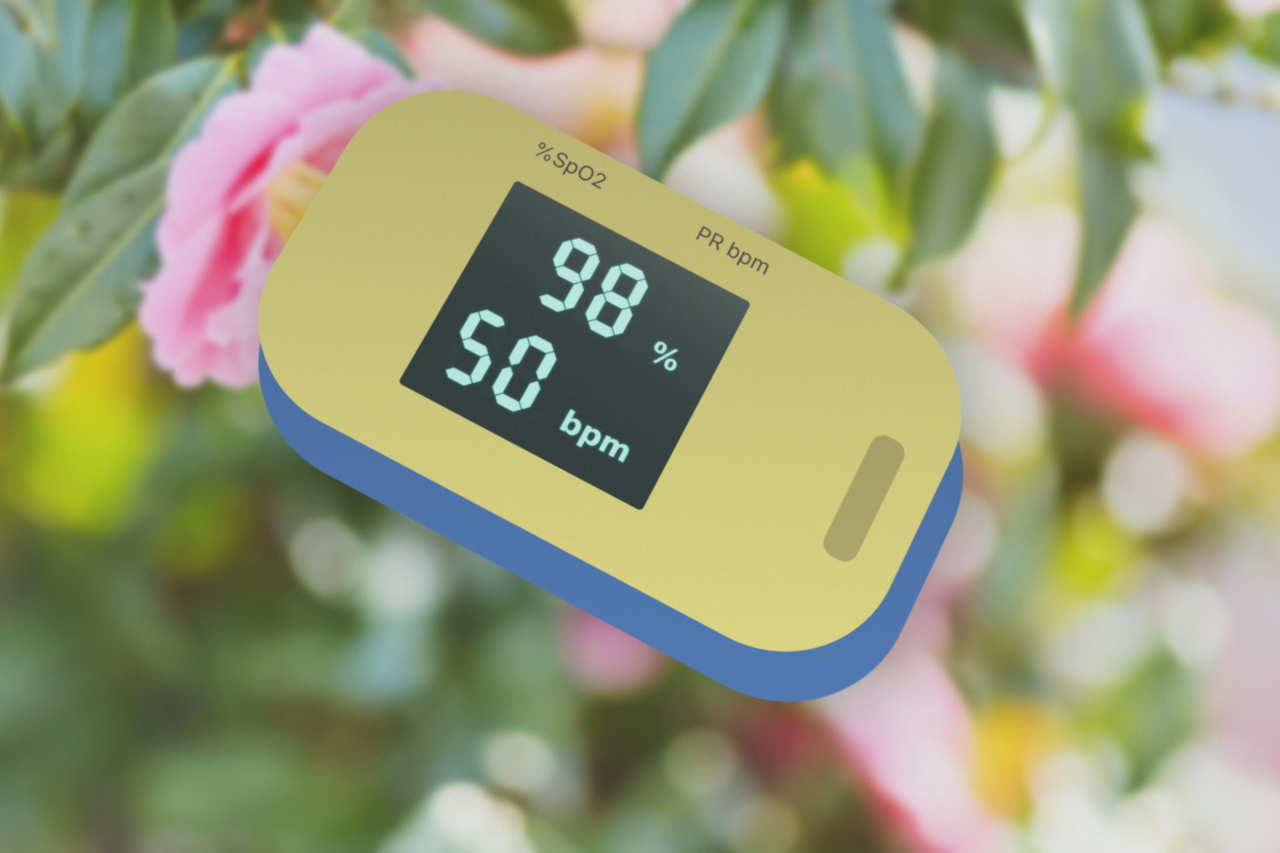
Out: 50
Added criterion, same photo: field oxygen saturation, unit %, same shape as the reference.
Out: 98
